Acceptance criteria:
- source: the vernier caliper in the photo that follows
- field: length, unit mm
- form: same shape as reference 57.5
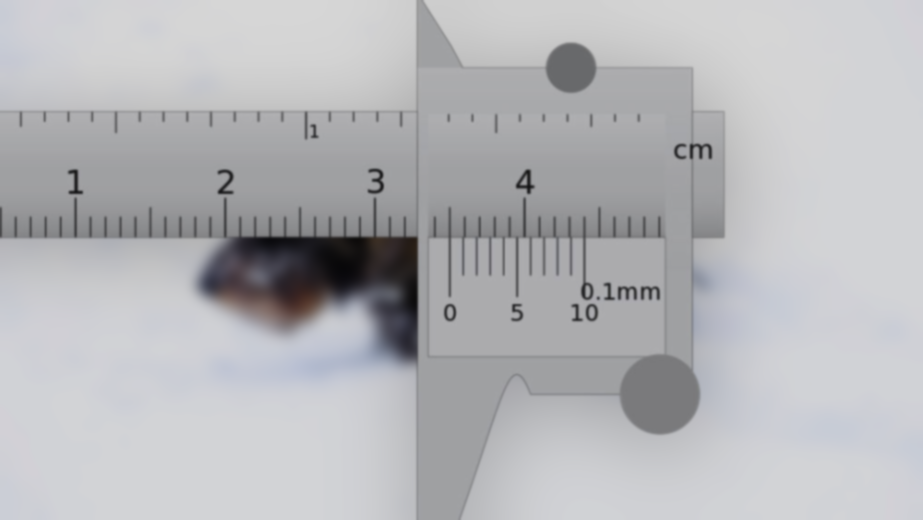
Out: 35.0
